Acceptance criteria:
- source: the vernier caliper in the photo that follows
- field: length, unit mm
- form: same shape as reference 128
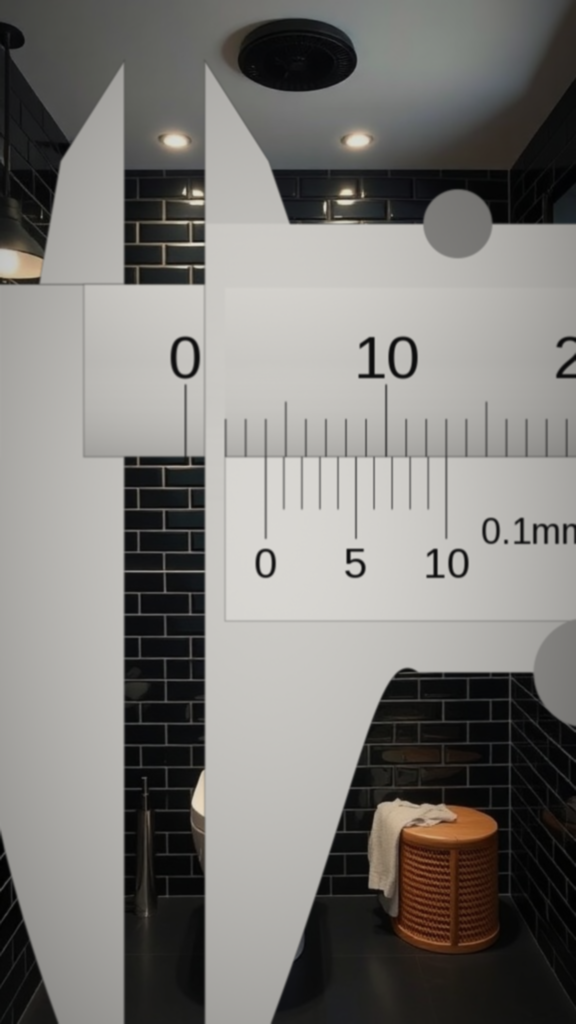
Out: 4.0
